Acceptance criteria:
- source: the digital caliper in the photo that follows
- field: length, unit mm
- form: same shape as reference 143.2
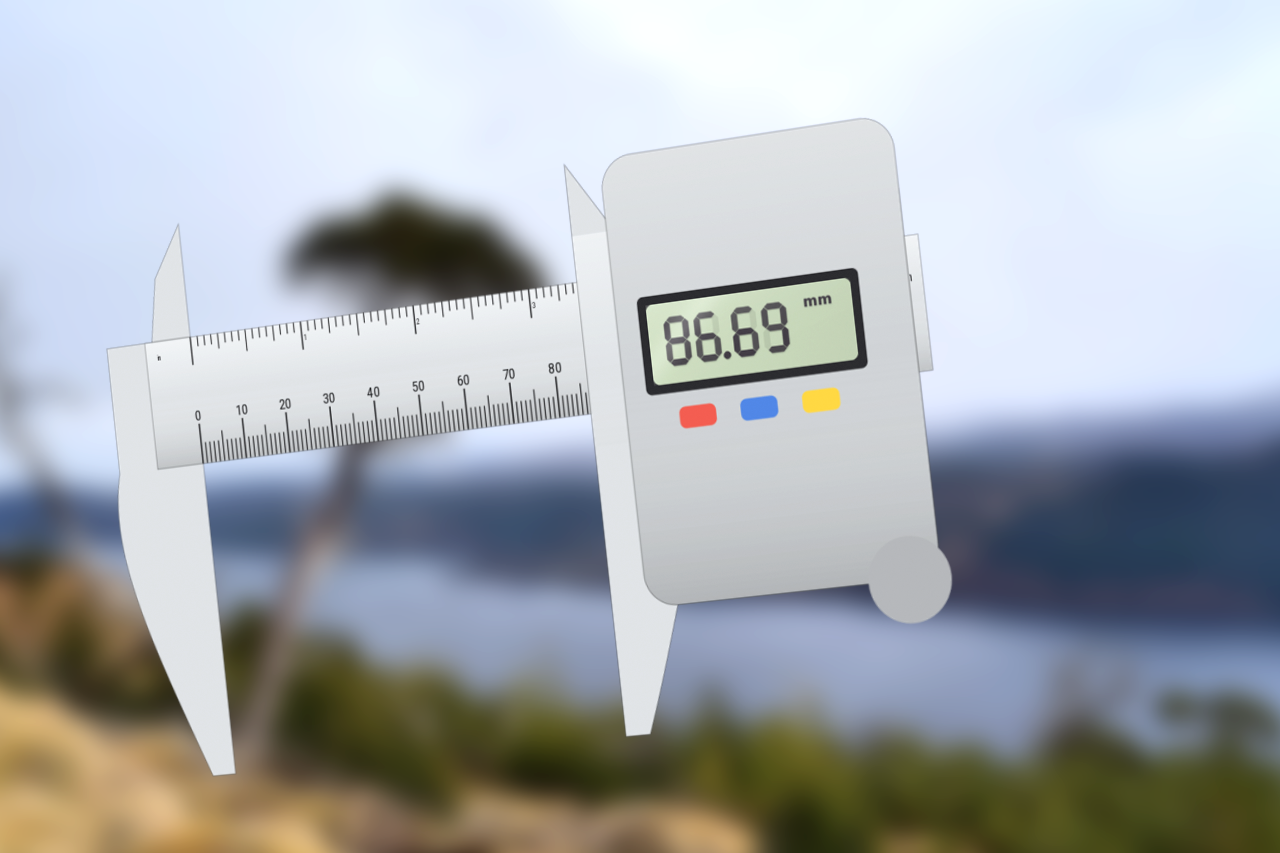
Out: 86.69
